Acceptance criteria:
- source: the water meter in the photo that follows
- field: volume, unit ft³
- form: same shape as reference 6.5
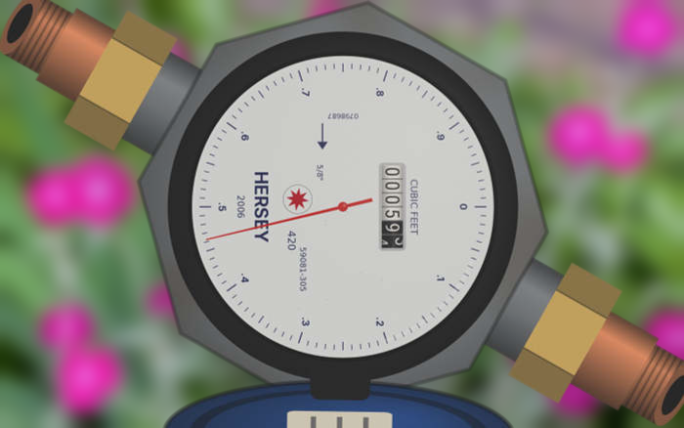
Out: 593.46
